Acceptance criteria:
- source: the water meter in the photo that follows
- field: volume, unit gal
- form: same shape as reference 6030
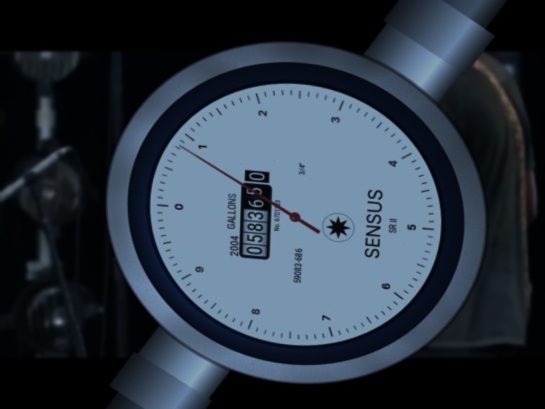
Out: 583650.8
